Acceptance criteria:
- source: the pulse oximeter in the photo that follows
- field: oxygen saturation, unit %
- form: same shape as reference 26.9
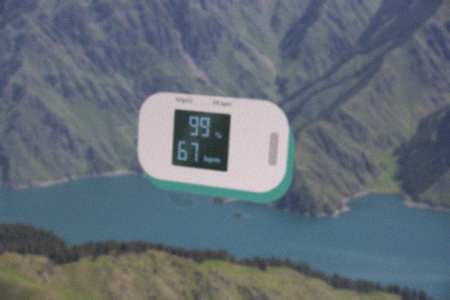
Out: 99
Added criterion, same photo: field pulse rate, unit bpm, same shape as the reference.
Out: 67
